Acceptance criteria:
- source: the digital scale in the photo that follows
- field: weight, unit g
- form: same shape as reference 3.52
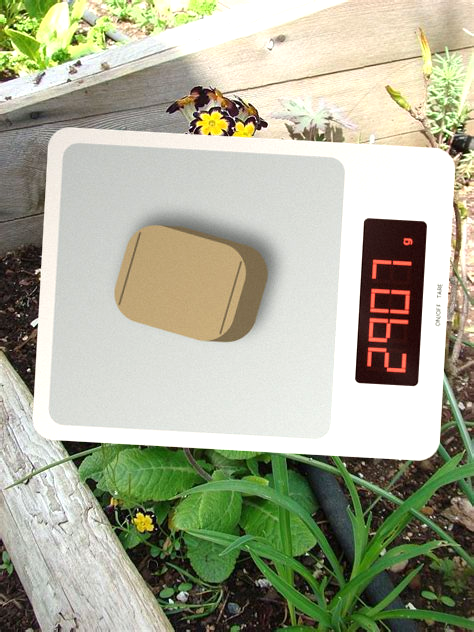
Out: 2907
